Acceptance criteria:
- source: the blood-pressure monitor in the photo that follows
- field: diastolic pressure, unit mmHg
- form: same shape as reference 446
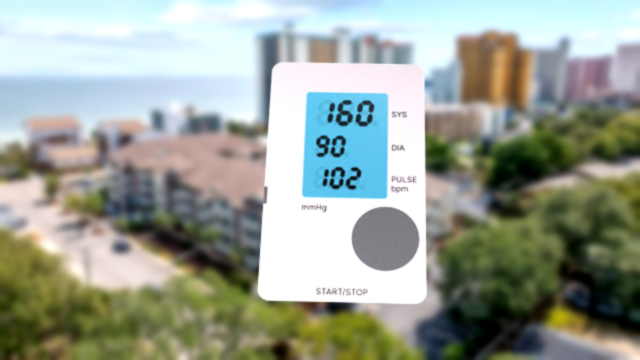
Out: 90
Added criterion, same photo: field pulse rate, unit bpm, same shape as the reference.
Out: 102
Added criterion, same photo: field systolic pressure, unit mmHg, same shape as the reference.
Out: 160
